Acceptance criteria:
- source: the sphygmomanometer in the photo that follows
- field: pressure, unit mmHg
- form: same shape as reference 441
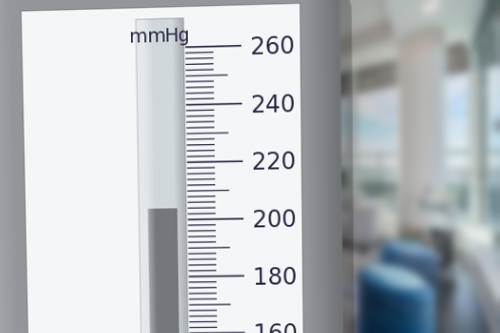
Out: 204
